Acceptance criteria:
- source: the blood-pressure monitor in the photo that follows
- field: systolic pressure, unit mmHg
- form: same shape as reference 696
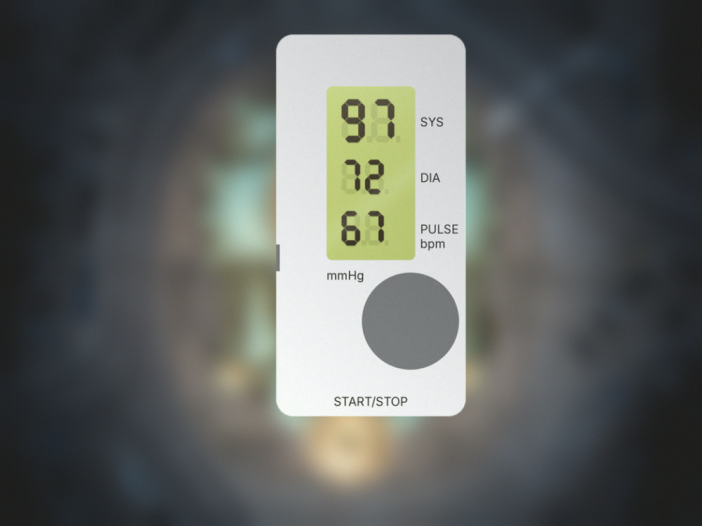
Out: 97
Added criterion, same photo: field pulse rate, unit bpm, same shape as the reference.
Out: 67
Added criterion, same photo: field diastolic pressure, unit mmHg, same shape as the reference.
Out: 72
